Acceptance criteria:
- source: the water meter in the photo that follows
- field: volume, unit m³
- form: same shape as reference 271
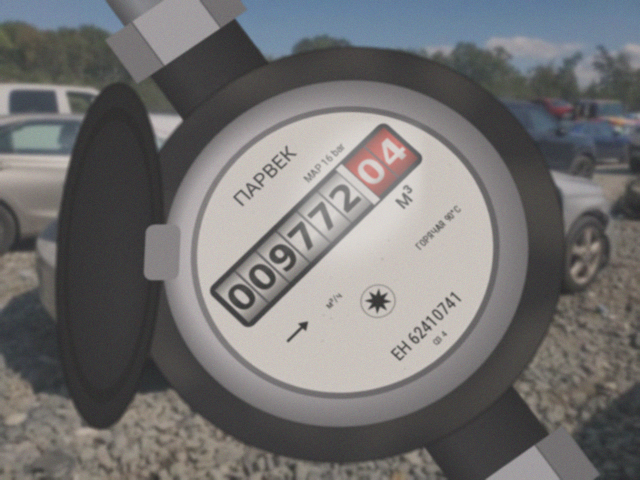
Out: 9772.04
